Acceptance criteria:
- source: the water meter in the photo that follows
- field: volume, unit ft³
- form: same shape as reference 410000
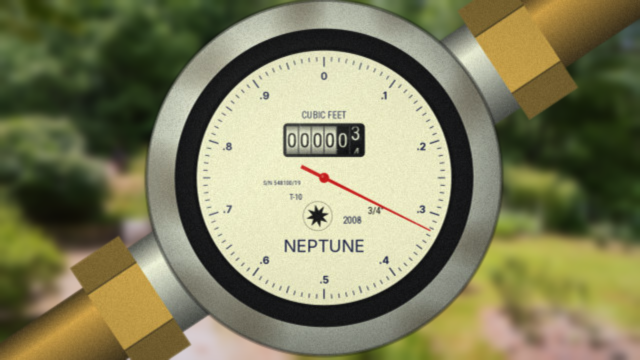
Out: 3.32
